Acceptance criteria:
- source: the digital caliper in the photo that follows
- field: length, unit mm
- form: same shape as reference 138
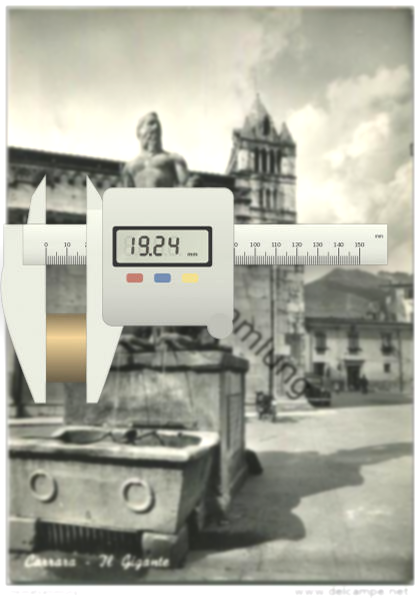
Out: 19.24
